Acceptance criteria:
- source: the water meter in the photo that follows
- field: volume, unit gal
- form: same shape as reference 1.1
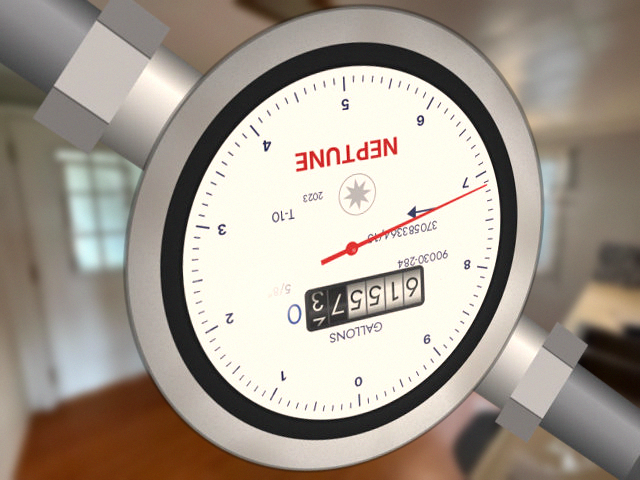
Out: 6155727.1
